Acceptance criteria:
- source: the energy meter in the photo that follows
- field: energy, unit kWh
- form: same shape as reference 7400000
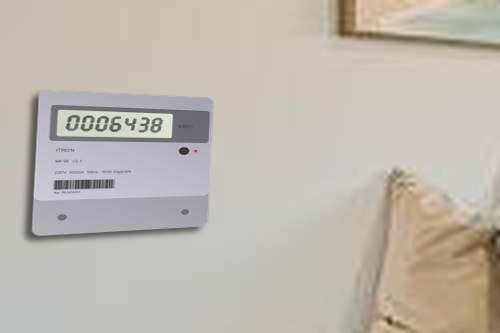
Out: 6438
